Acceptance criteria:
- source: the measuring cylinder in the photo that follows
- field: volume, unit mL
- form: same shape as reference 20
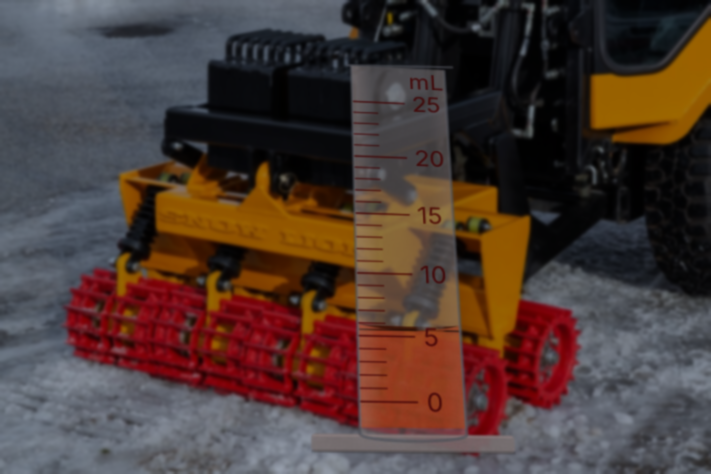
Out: 5.5
